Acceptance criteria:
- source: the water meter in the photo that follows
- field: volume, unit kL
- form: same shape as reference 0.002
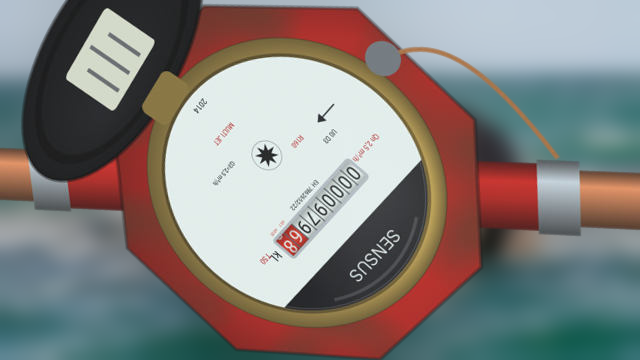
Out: 979.68
